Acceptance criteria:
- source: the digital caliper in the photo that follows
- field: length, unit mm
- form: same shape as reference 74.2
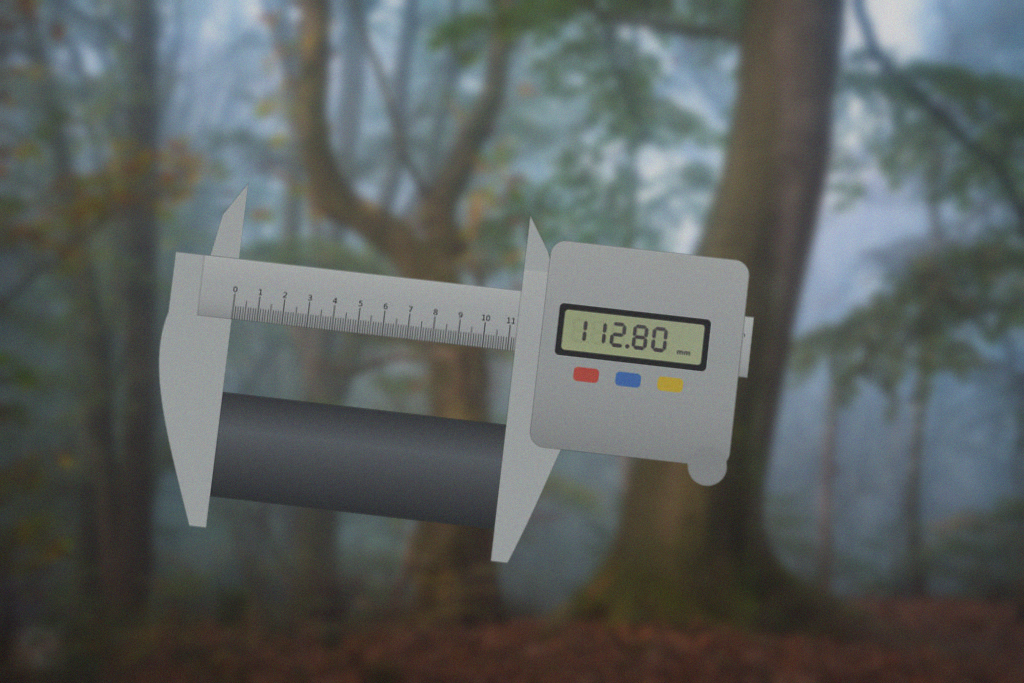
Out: 112.80
